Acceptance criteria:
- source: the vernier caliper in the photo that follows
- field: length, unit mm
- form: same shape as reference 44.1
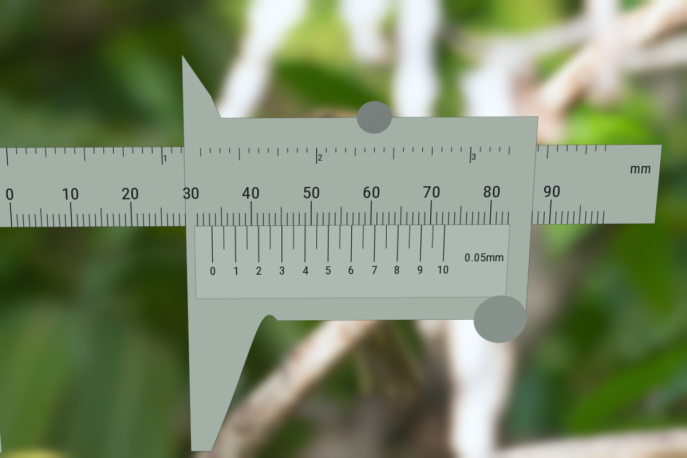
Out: 33.4
